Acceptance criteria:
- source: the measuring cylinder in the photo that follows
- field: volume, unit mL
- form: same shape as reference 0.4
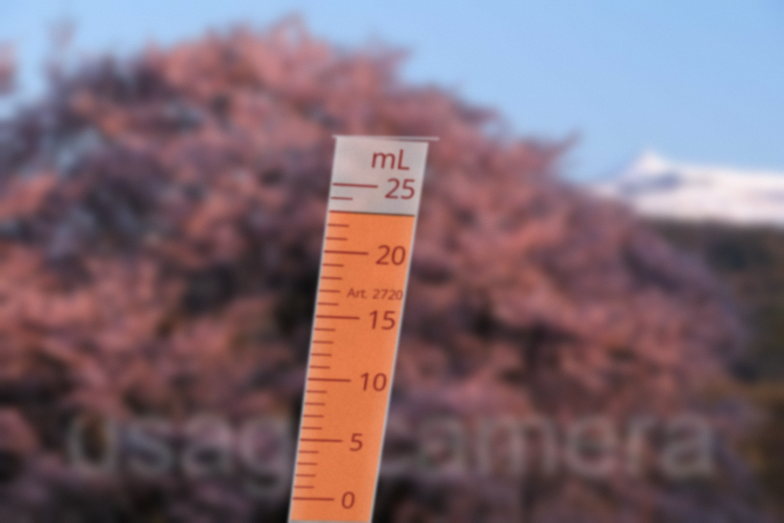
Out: 23
